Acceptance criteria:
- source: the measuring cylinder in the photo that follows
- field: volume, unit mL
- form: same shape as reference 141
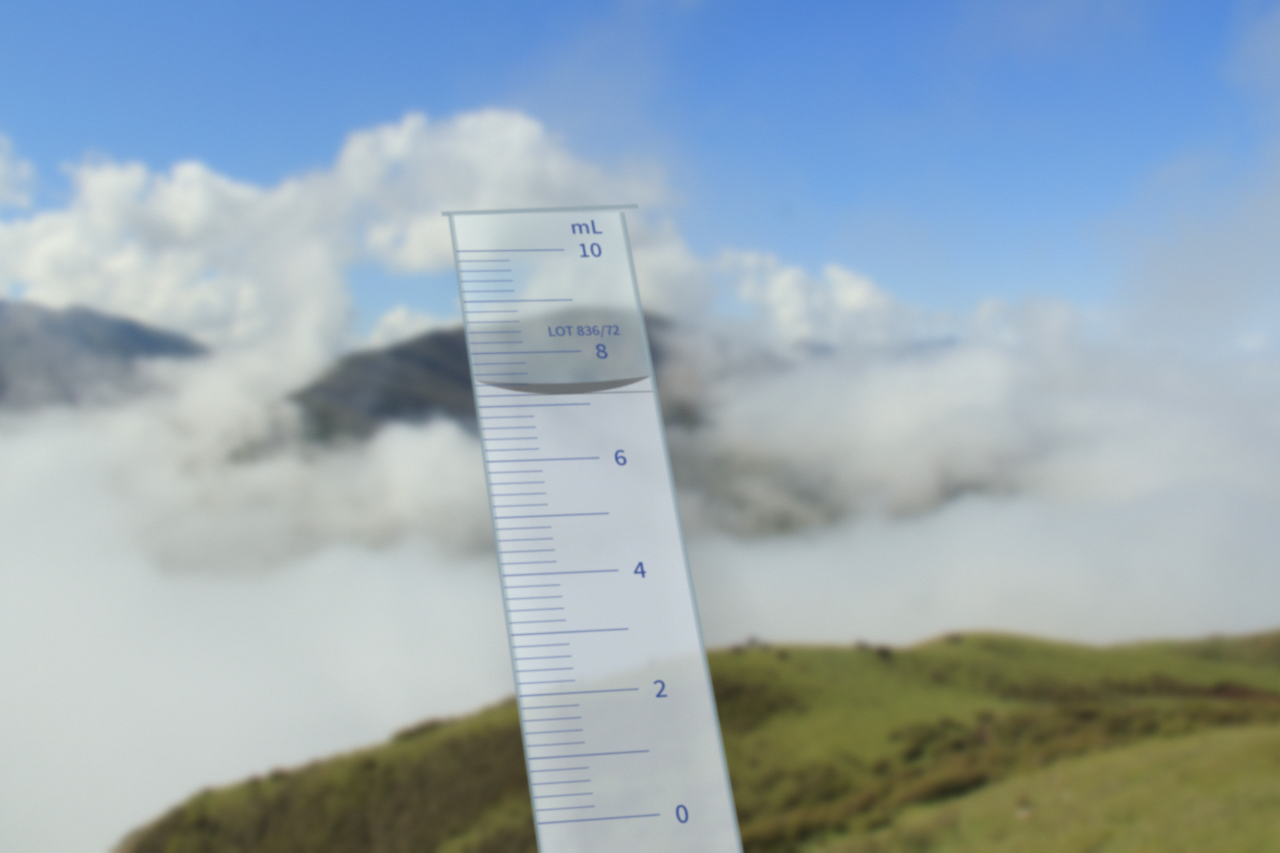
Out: 7.2
